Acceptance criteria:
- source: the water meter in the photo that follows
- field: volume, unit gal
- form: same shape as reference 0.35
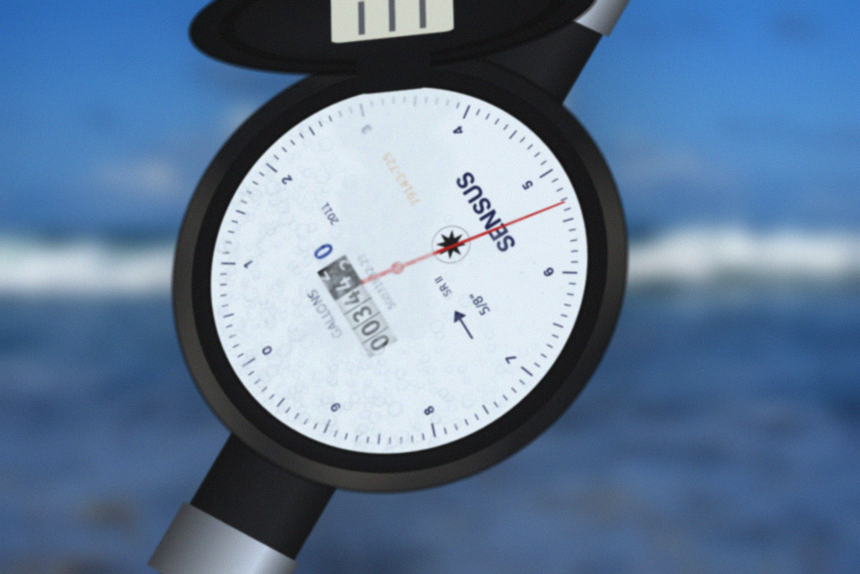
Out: 34425.3
